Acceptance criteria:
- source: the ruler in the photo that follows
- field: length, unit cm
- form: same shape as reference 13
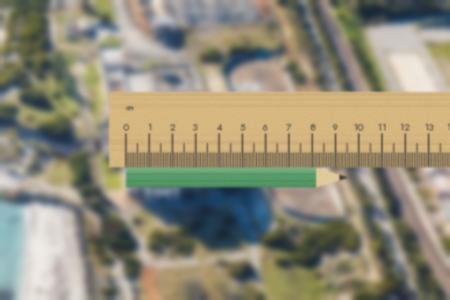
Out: 9.5
